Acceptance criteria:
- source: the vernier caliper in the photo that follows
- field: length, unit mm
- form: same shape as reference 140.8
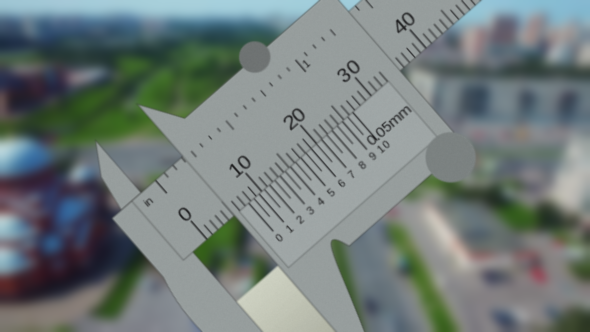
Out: 7.6
